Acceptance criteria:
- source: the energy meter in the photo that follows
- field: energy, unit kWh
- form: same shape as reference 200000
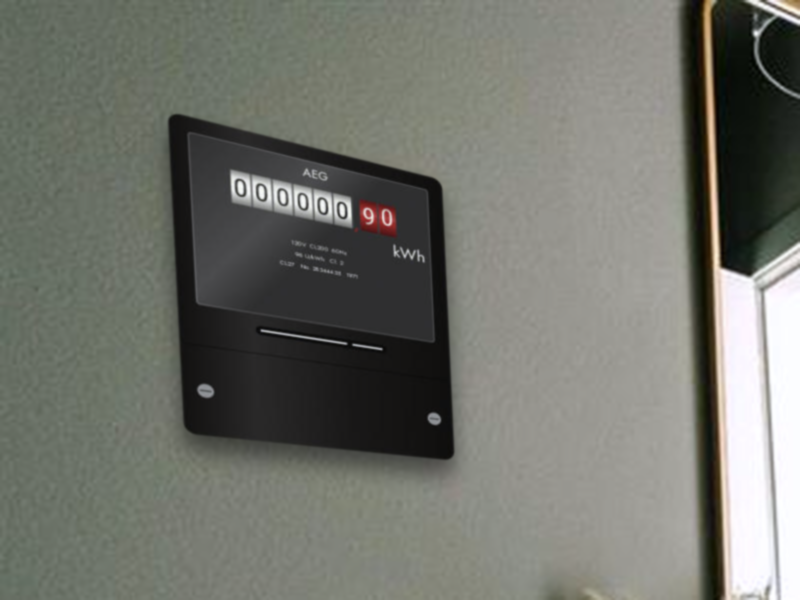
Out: 0.90
